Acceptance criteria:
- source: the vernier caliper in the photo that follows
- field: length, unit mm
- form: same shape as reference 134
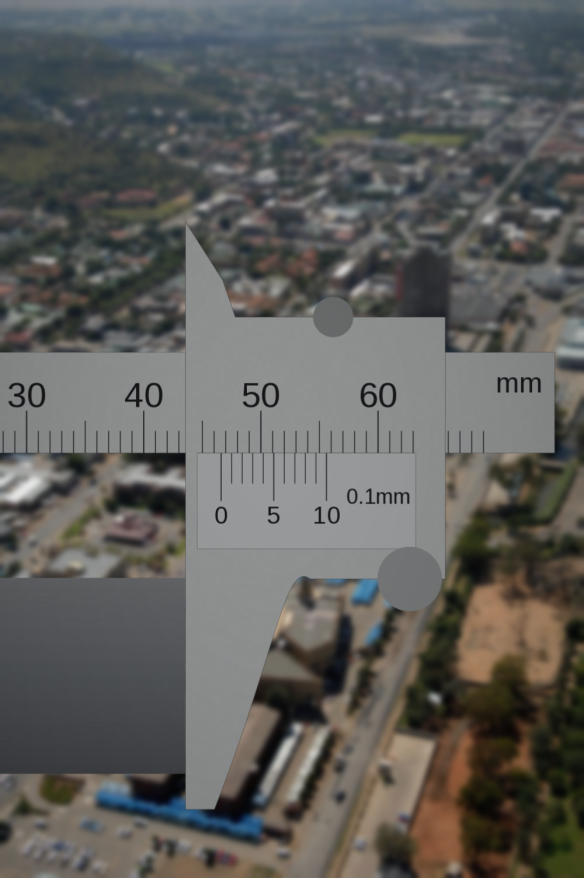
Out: 46.6
